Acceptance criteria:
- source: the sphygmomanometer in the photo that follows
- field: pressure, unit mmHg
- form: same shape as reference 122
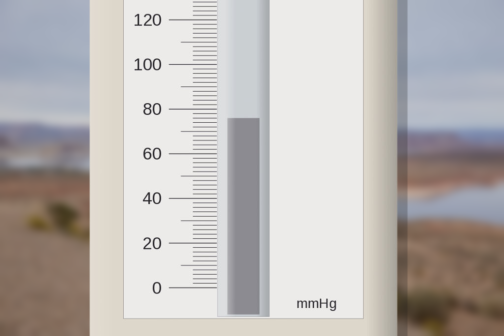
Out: 76
